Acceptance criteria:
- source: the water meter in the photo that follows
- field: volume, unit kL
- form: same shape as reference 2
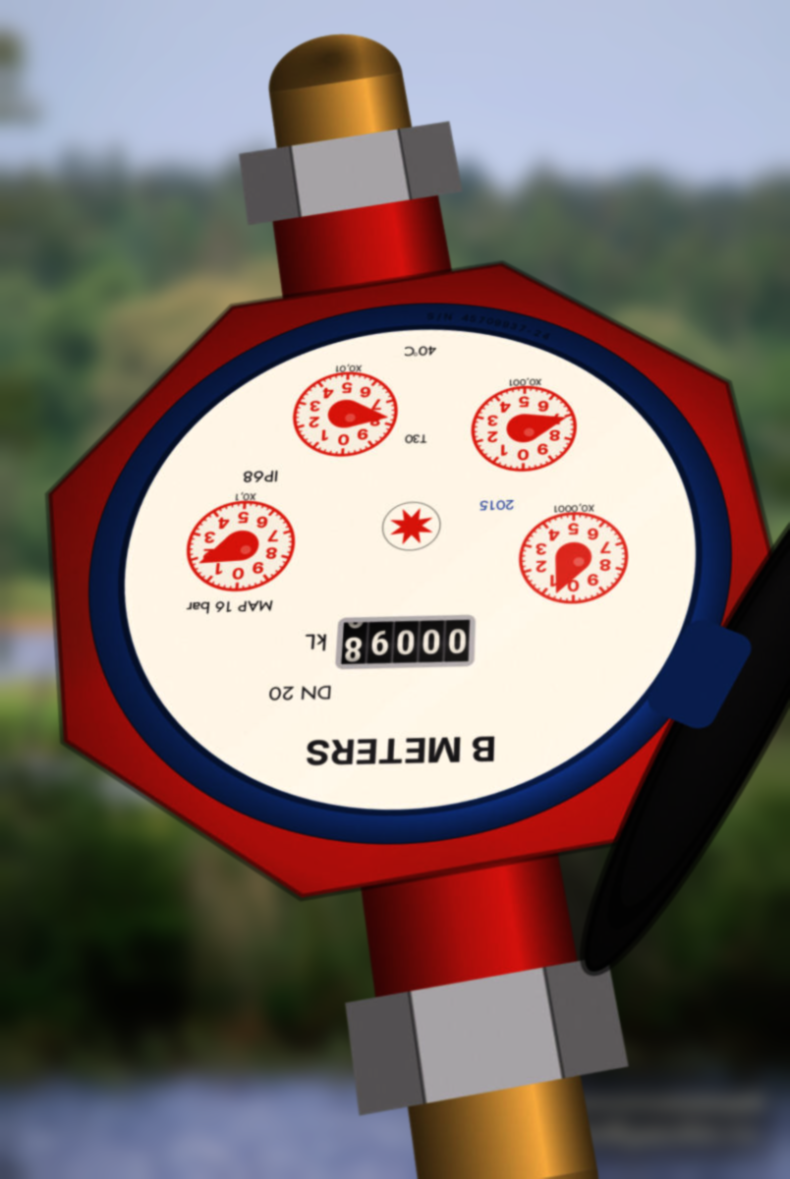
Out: 98.1770
